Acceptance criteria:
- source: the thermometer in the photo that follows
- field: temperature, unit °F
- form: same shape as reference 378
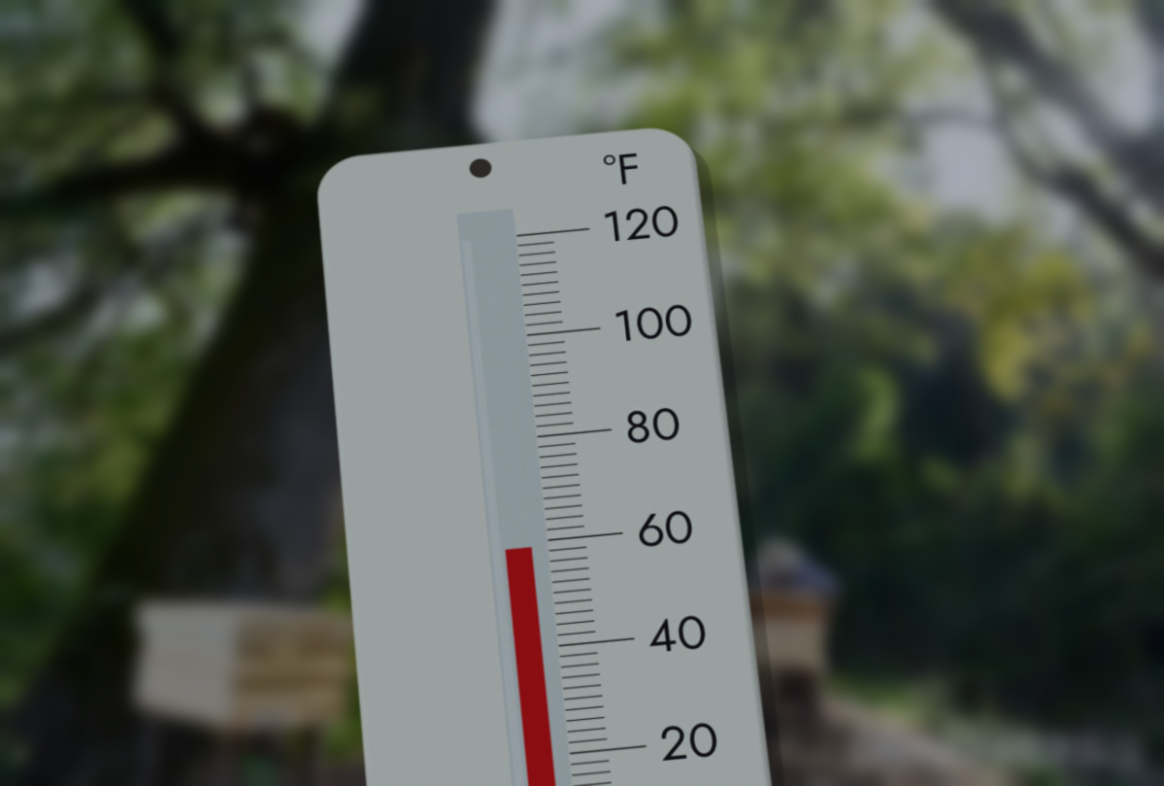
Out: 59
